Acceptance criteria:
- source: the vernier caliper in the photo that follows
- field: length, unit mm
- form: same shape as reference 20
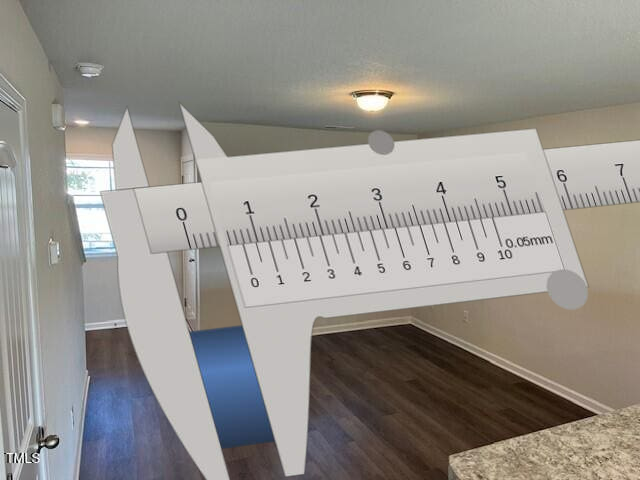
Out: 7.8
